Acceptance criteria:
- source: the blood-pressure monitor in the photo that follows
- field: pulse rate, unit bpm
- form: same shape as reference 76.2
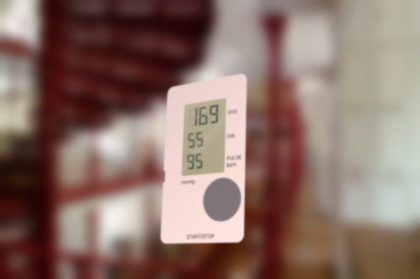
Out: 95
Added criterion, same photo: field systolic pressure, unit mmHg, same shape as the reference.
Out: 169
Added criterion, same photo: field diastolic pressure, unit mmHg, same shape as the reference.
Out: 55
